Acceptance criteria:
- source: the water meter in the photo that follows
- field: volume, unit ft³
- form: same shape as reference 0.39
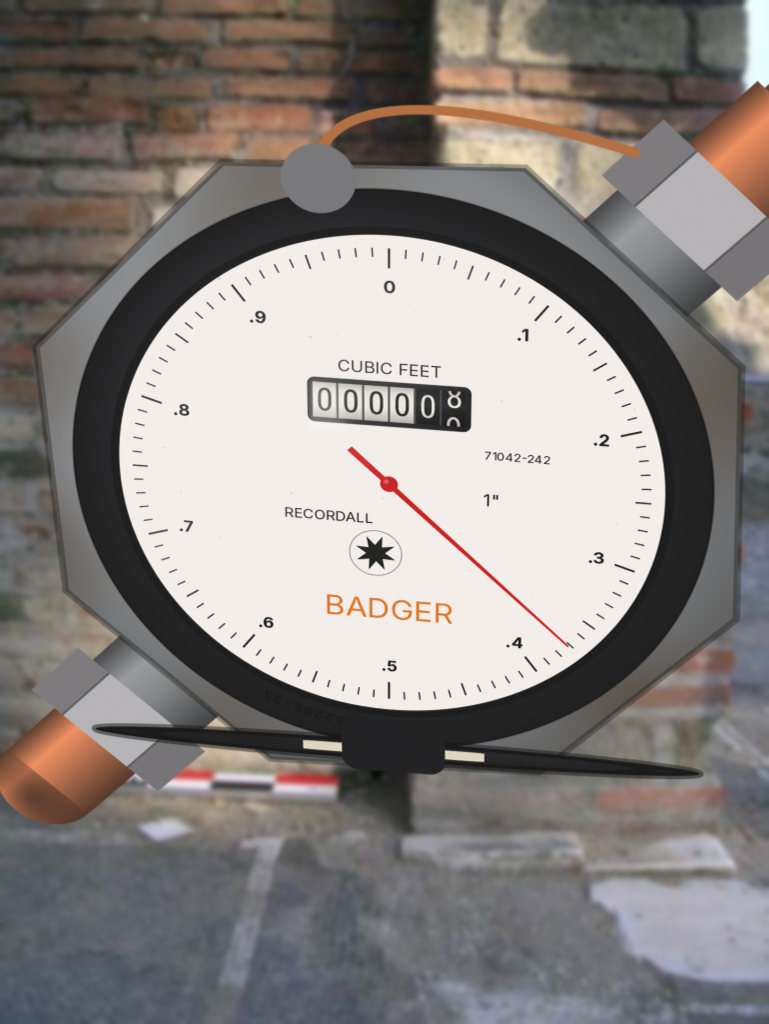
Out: 8.37
